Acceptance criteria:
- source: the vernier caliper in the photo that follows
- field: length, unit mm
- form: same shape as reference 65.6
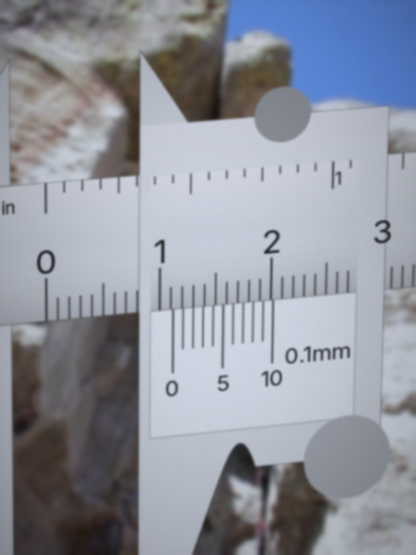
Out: 11.2
